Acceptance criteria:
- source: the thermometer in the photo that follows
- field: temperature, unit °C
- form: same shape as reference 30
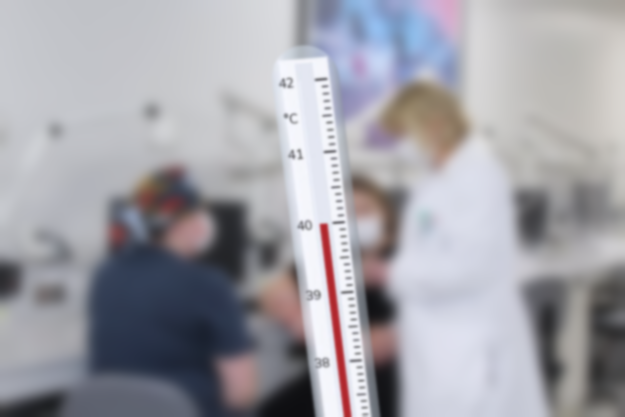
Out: 40
